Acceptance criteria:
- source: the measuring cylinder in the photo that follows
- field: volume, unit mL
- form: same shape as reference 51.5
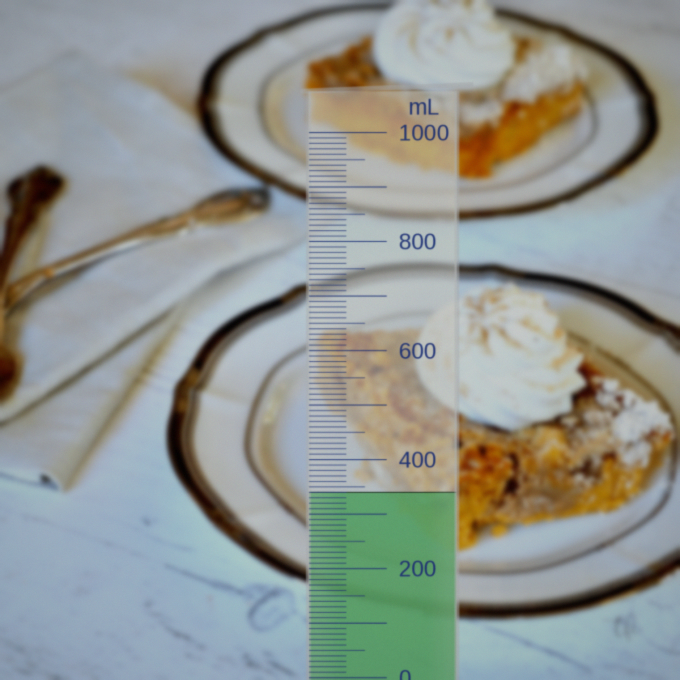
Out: 340
